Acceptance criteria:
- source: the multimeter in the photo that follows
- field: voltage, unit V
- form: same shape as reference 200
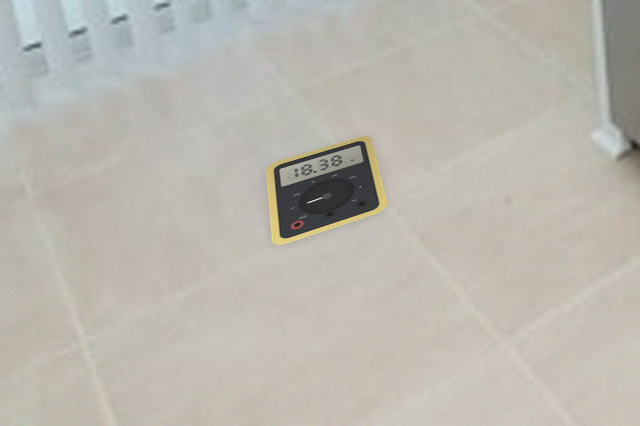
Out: 18.38
